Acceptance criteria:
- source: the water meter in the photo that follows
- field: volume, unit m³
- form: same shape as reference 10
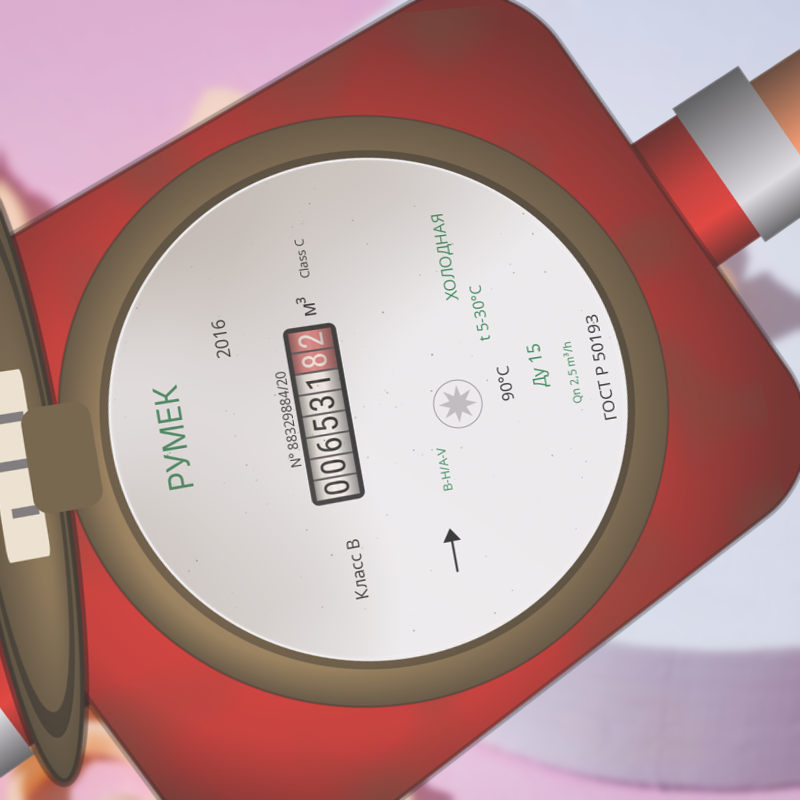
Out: 6531.82
